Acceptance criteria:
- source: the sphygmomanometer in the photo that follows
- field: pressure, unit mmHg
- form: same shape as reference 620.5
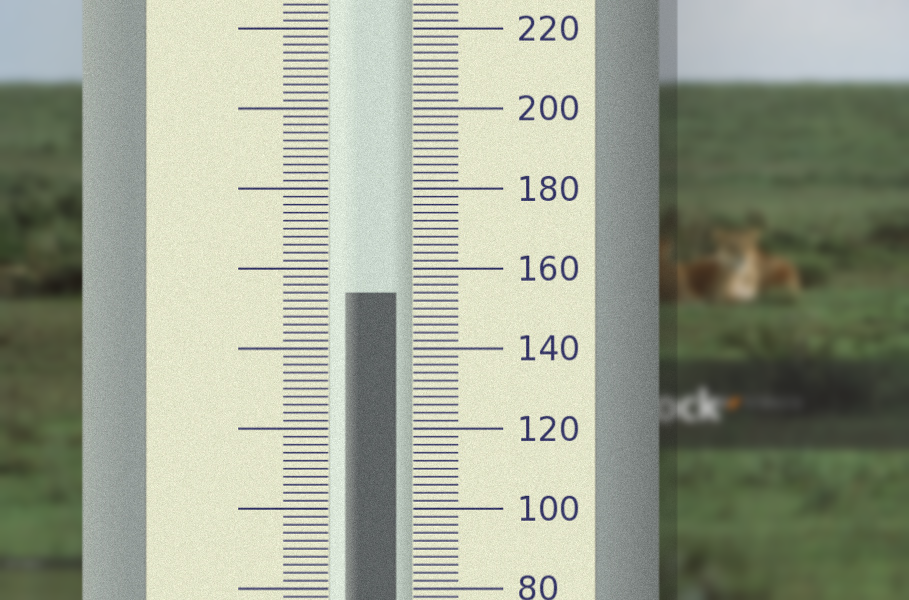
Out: 154
